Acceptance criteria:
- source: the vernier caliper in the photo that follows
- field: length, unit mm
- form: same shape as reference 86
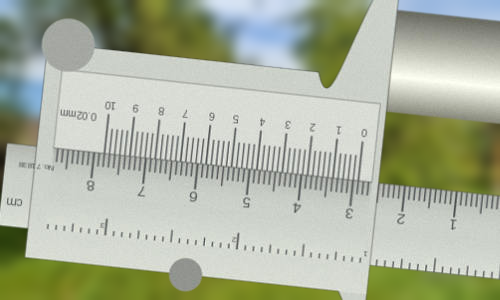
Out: 29.0
